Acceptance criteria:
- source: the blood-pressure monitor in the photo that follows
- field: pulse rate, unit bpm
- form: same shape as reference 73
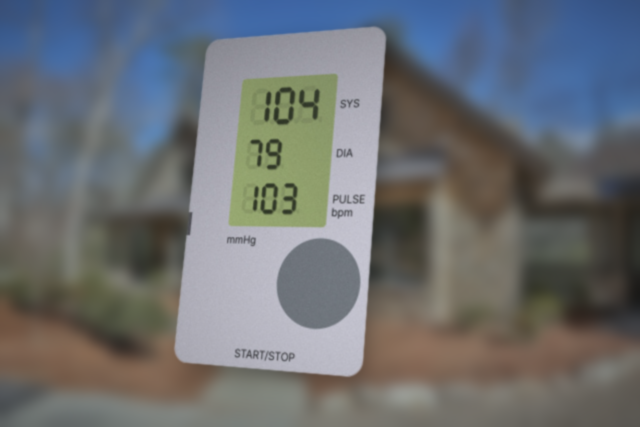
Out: 103
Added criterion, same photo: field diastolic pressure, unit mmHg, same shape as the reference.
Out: 79
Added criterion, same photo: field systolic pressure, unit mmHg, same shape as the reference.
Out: 104
